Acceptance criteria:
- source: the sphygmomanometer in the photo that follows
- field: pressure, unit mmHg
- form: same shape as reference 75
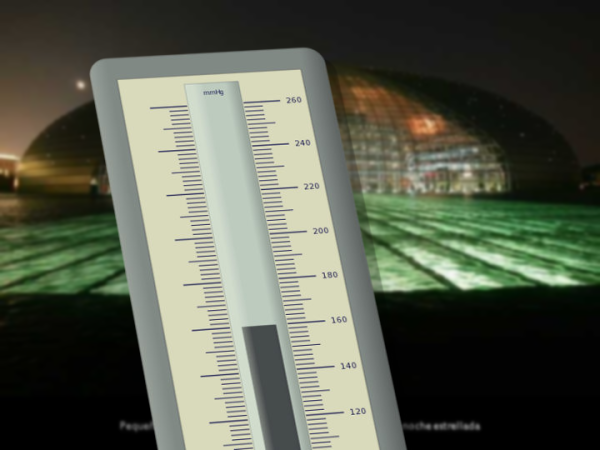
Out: 160
